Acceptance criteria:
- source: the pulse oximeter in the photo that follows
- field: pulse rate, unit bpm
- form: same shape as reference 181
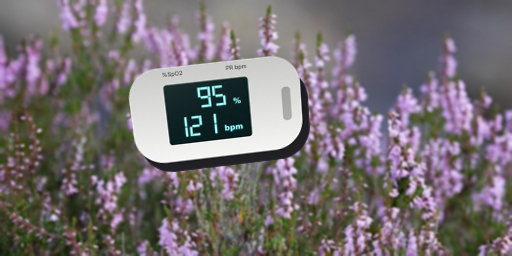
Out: 121
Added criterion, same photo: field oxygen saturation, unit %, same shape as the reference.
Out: 95
